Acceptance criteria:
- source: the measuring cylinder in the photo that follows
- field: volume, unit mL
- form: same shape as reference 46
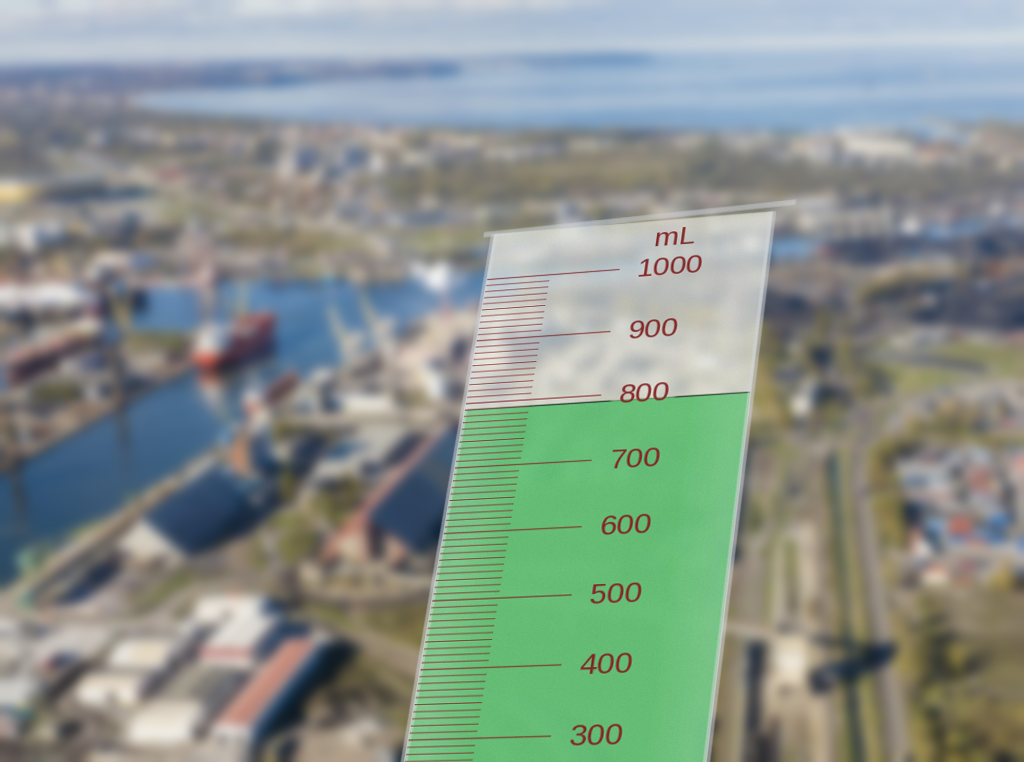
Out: 790
